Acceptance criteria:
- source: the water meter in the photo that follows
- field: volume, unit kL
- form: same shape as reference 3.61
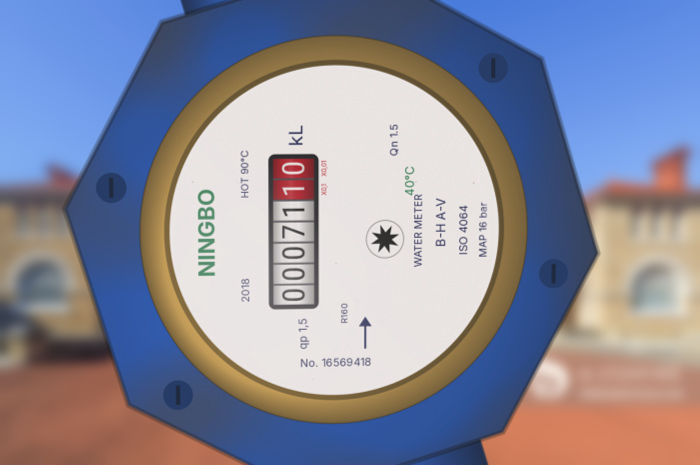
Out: 71.10
